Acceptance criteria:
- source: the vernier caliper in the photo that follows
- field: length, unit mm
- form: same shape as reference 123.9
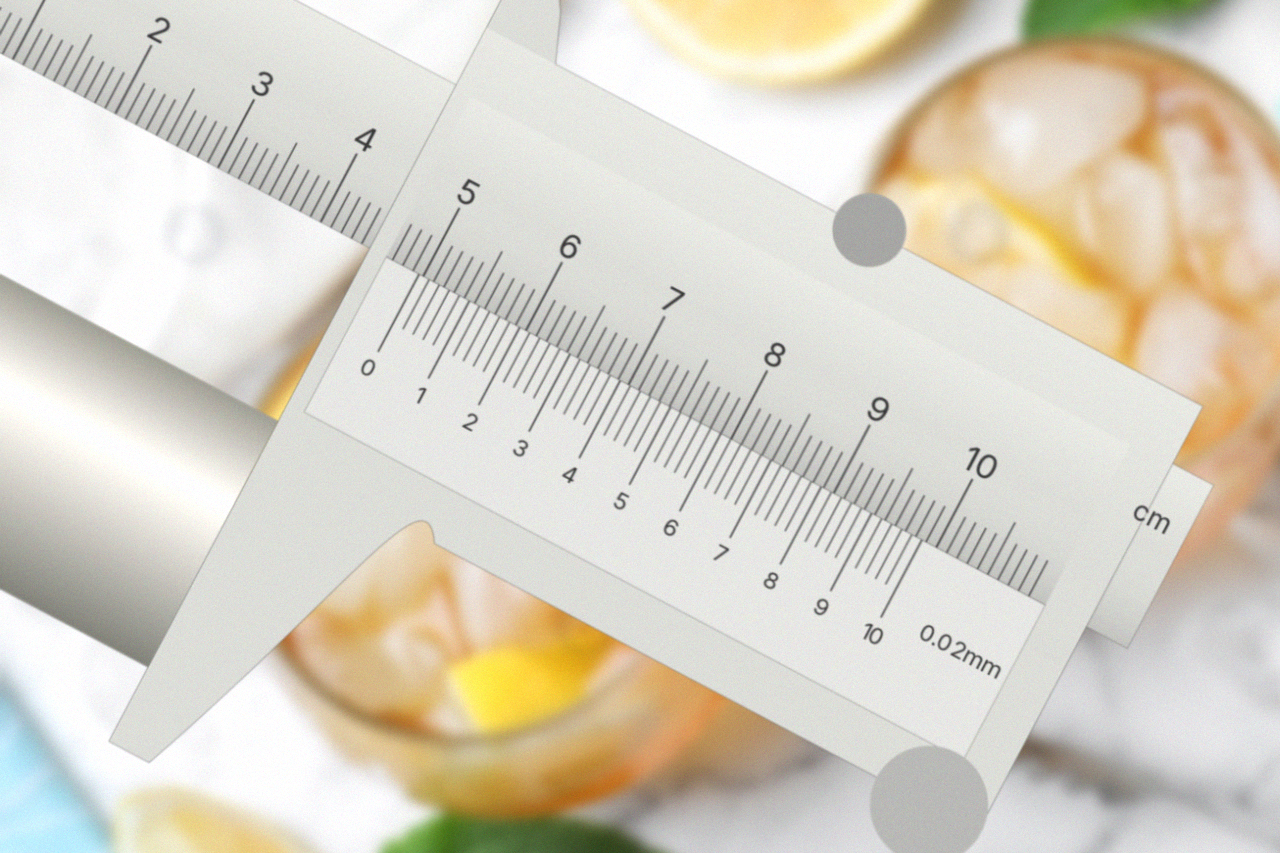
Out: 49.6
